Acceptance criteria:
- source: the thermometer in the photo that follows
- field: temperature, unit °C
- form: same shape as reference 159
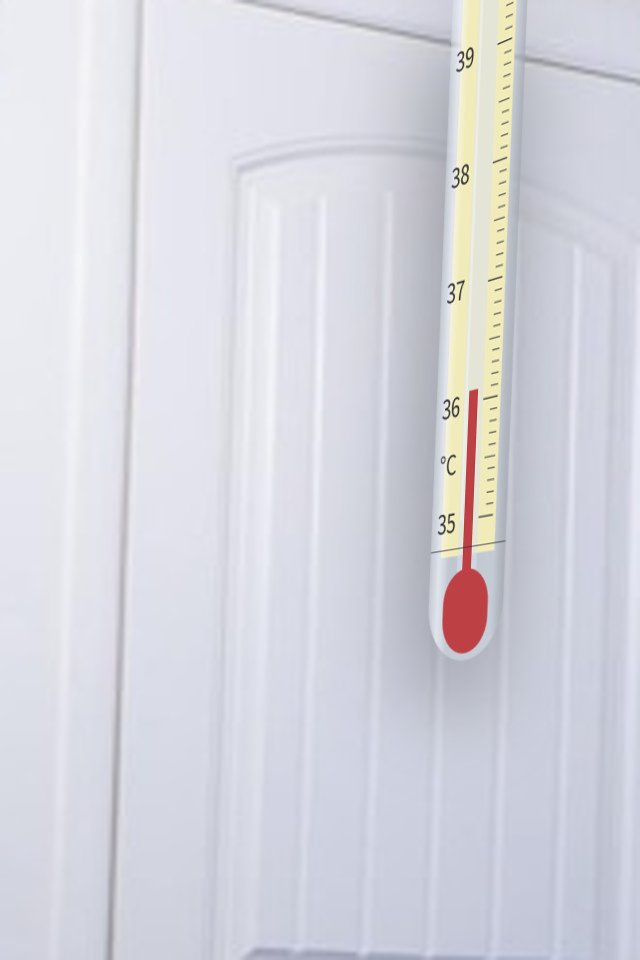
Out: 36.1
